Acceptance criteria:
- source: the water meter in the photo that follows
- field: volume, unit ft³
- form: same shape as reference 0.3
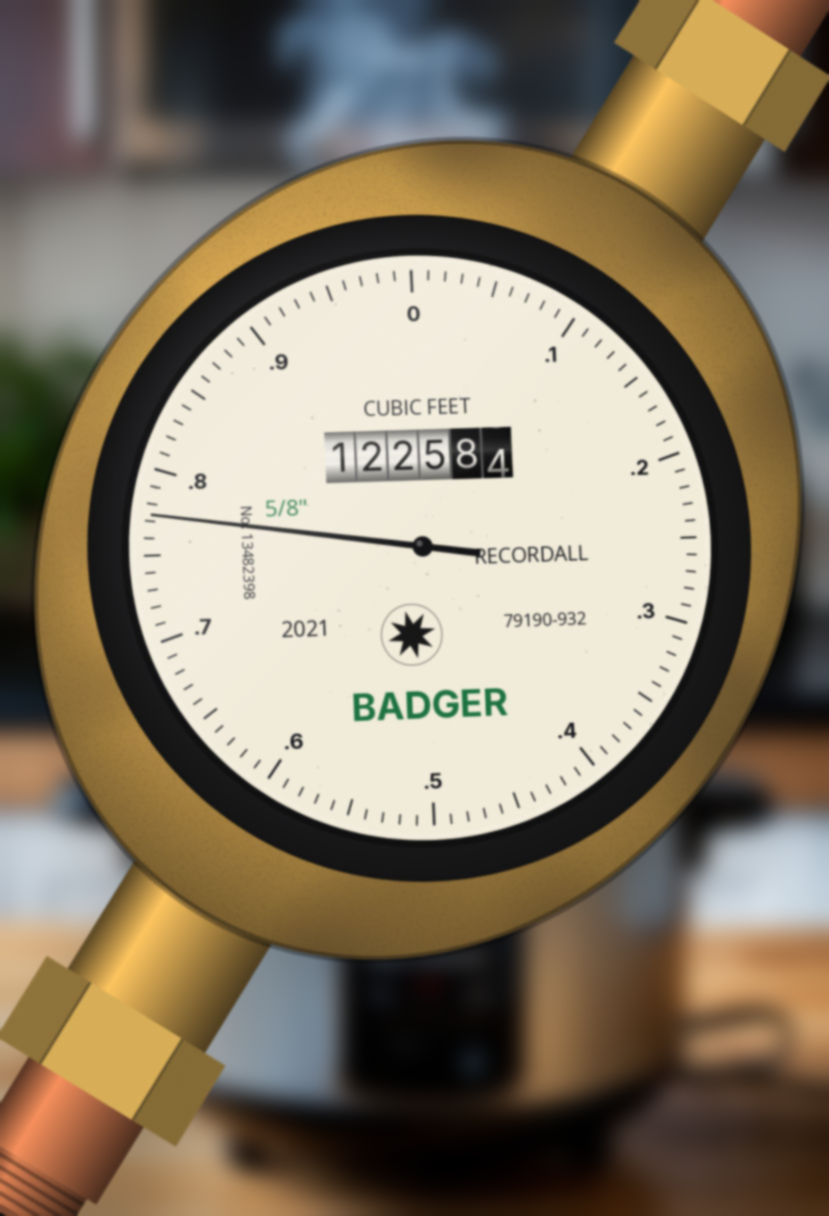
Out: 122583.77
